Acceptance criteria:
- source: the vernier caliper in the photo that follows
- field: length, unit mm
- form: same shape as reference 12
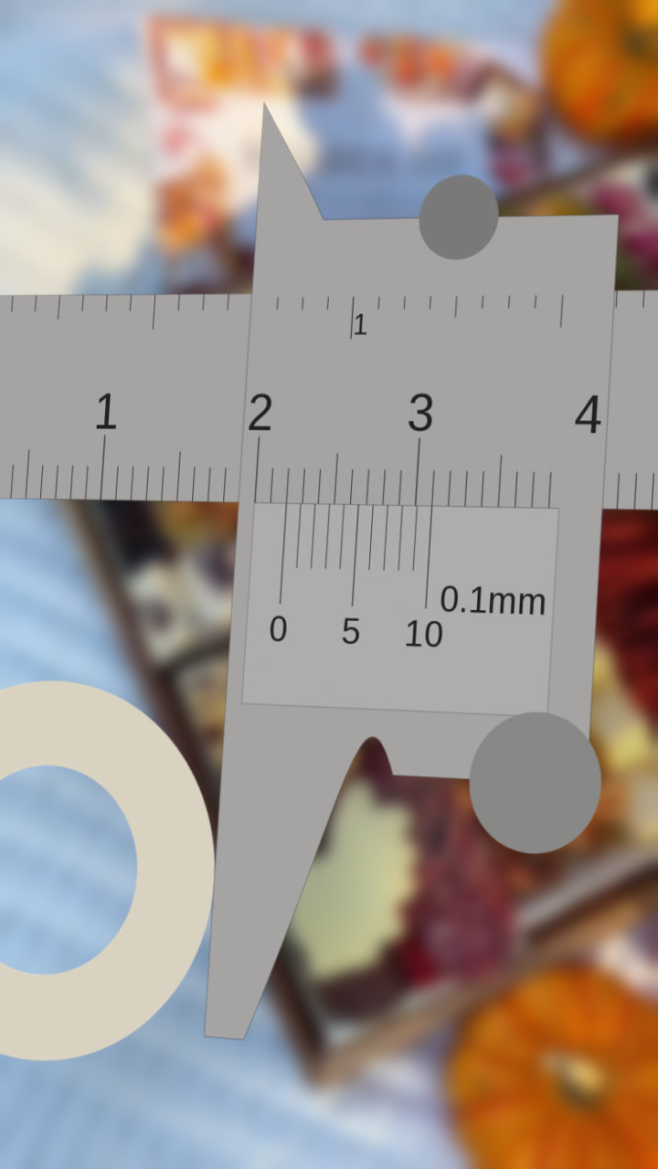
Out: 22.0
